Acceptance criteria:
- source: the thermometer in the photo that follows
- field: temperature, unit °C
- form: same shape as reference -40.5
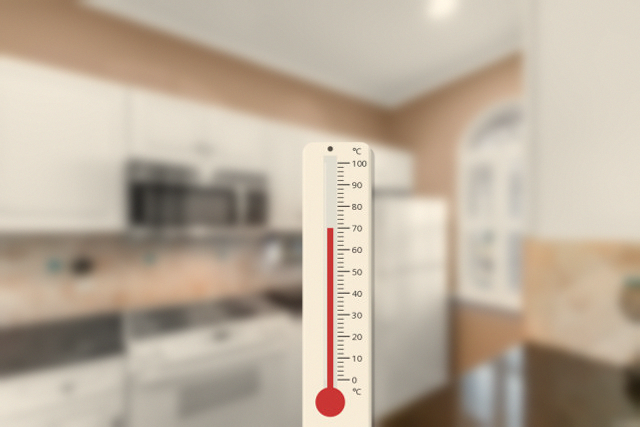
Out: 70
